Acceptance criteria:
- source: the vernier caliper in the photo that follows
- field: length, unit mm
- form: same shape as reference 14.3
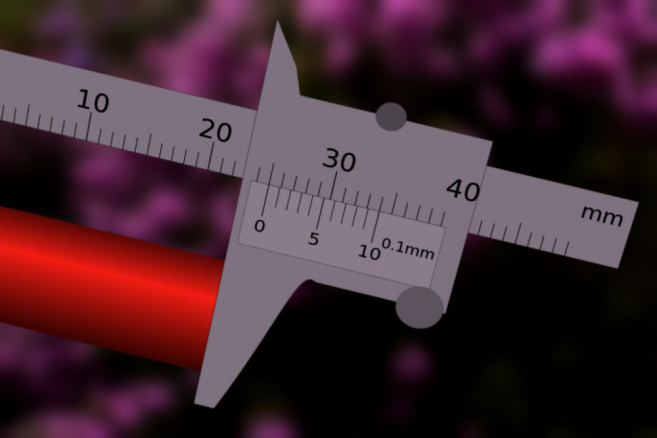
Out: 25.0
